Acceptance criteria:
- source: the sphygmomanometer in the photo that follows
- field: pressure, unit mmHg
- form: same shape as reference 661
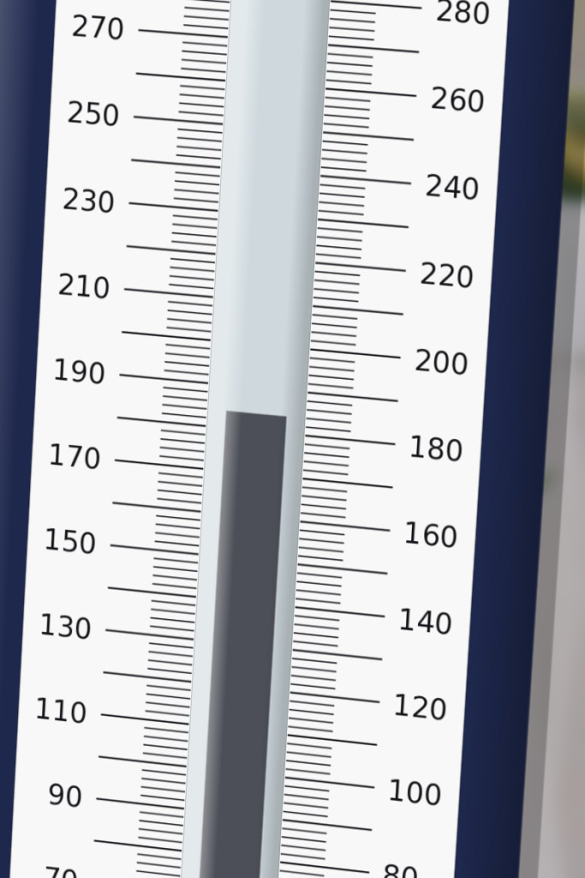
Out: 184
